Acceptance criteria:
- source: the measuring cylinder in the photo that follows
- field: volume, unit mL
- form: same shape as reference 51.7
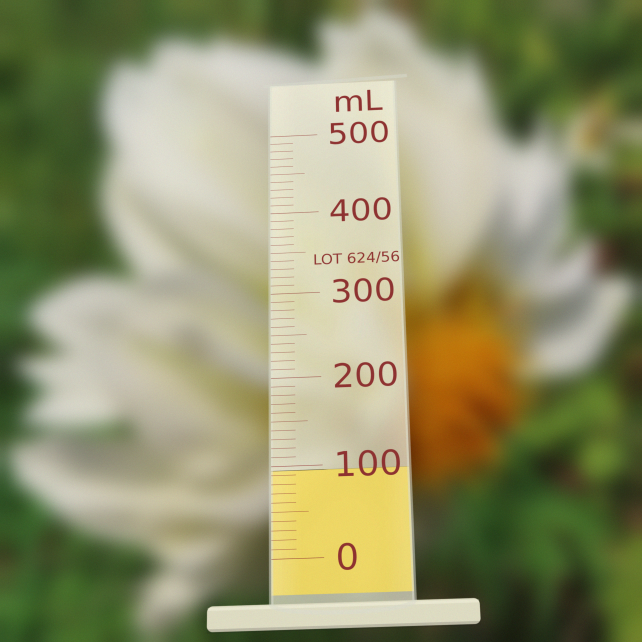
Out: 95
